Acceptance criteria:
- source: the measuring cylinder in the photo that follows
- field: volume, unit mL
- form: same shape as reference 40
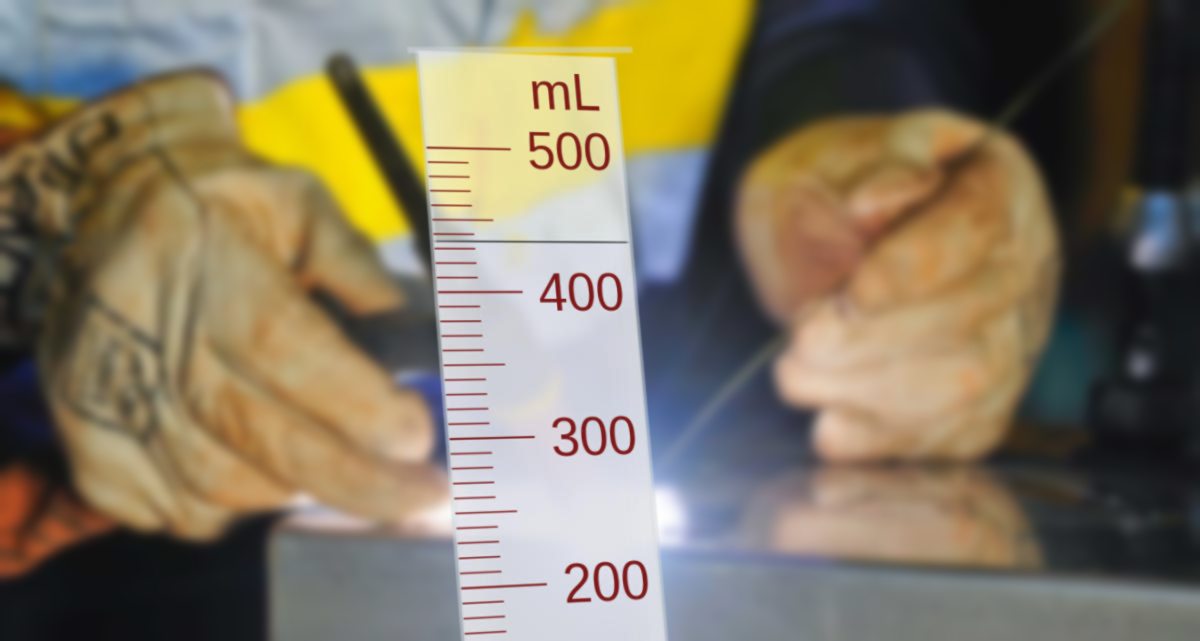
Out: 435
